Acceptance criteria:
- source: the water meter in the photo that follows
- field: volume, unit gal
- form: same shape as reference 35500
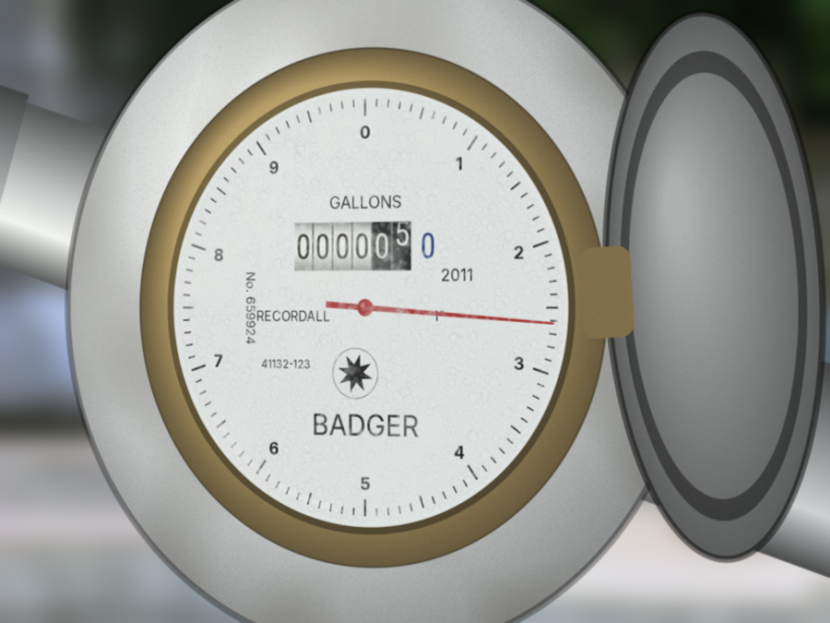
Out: 52.6
